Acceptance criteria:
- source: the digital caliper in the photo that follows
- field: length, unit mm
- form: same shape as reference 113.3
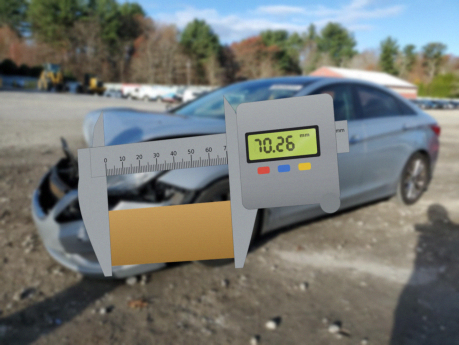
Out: 70.26
